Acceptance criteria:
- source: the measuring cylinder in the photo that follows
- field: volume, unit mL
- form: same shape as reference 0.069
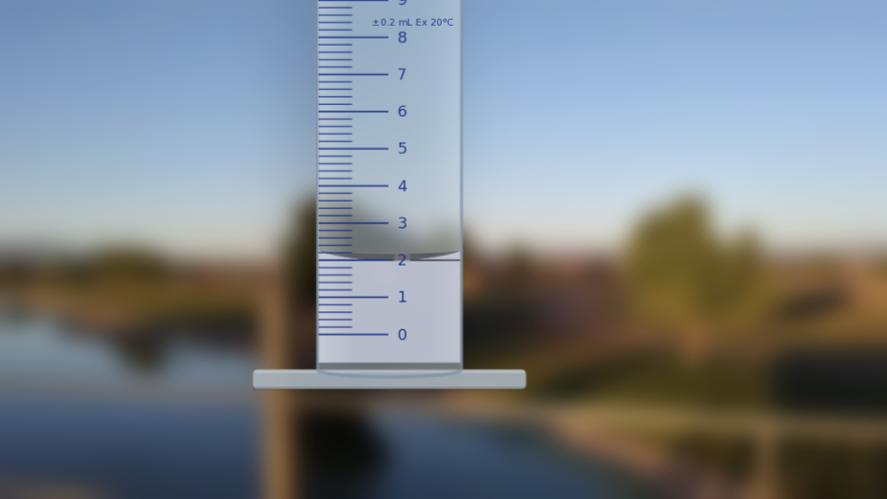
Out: 2
